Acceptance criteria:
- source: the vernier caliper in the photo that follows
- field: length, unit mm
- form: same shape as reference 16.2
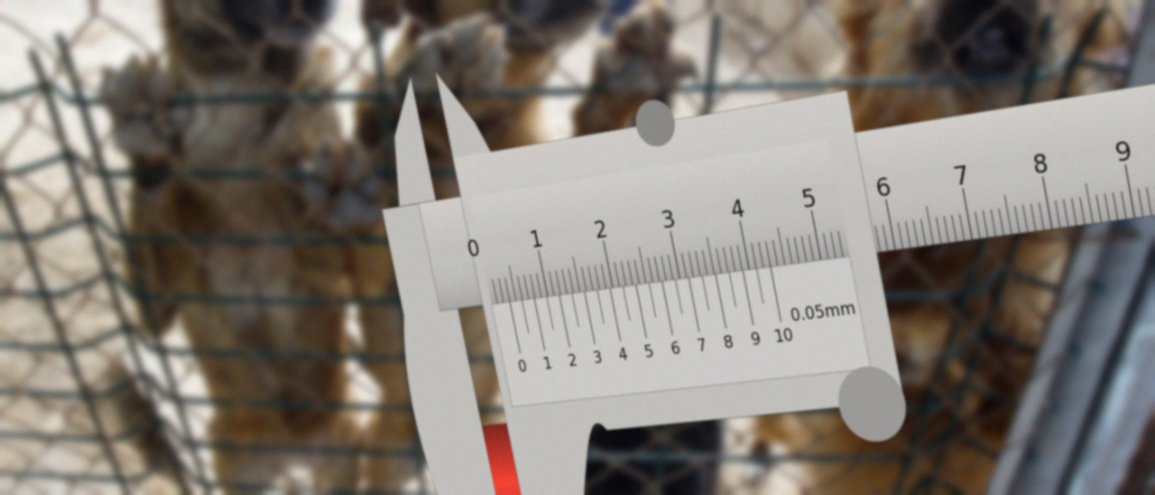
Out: 4.0
